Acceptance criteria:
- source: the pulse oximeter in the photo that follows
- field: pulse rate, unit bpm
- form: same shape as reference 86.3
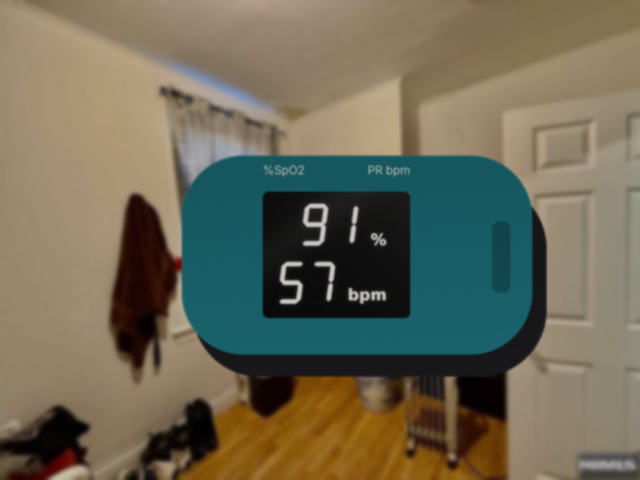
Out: 57
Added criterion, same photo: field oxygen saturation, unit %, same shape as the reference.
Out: 91
